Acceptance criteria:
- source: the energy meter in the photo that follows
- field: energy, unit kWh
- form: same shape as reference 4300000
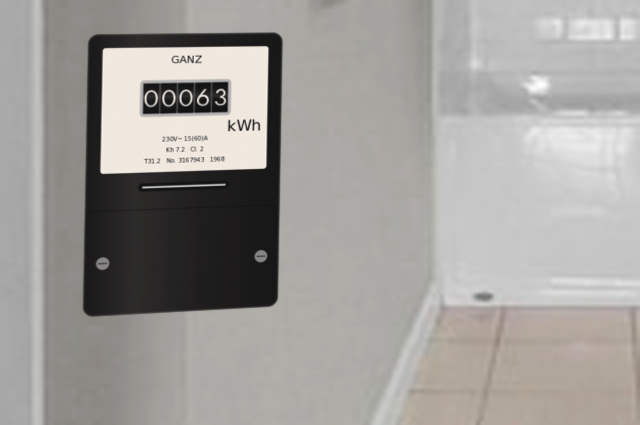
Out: 63
